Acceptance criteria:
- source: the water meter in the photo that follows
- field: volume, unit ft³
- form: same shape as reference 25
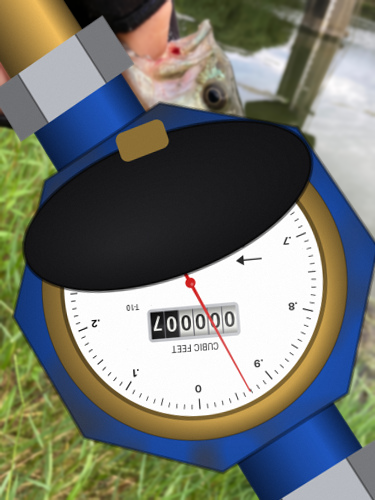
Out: 6.93
